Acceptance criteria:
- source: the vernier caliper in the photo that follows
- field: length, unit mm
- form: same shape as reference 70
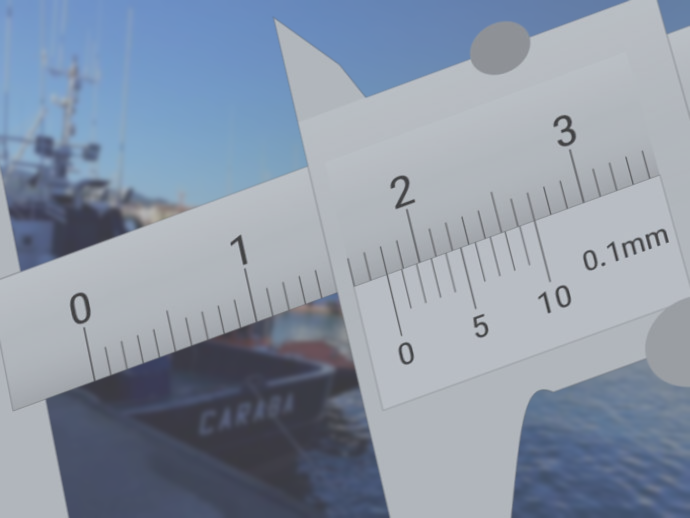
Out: 18.0
